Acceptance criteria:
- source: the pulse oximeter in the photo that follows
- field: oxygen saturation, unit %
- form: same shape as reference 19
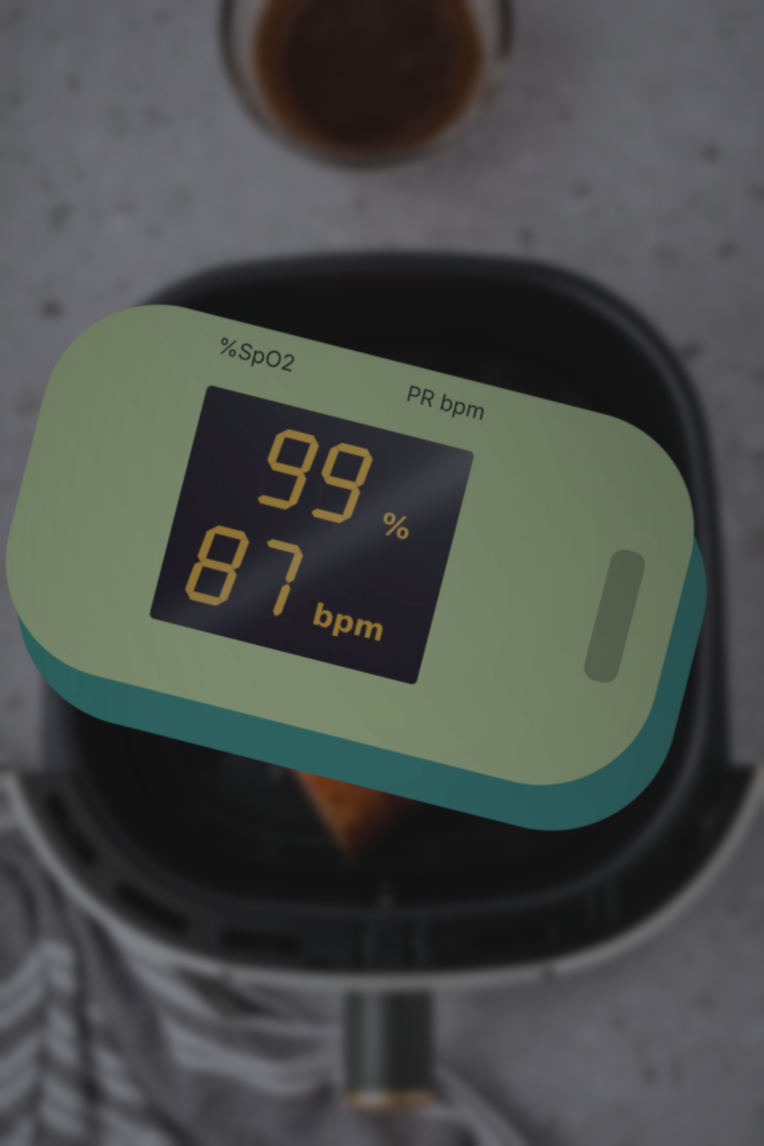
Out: 99
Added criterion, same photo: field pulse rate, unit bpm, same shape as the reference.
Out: 87
